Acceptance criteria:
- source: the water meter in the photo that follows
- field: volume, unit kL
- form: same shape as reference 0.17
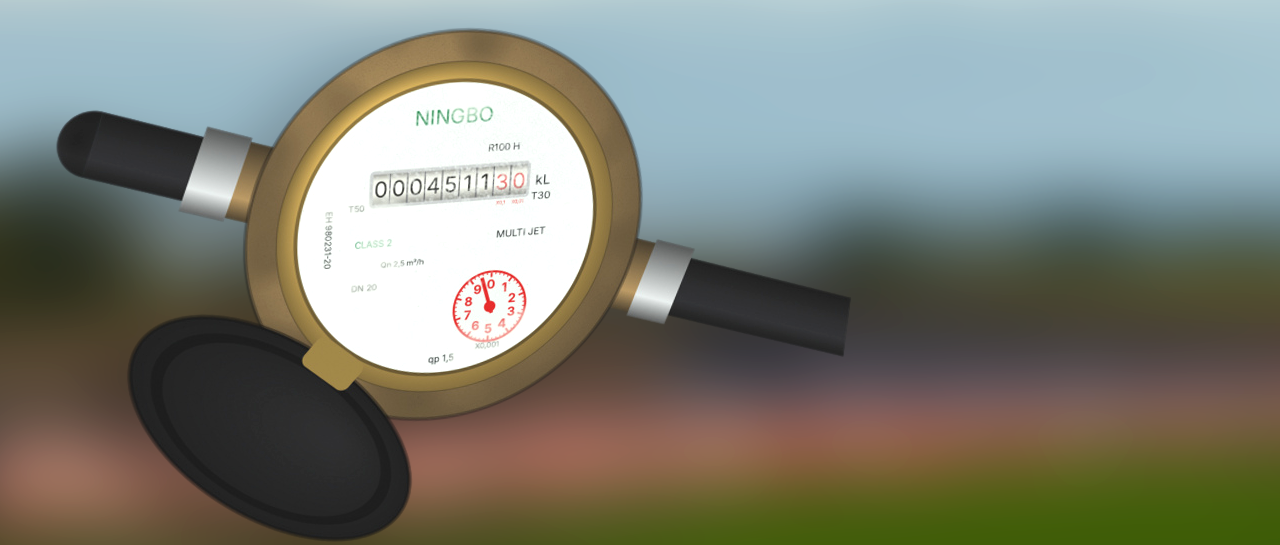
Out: 4511.299
